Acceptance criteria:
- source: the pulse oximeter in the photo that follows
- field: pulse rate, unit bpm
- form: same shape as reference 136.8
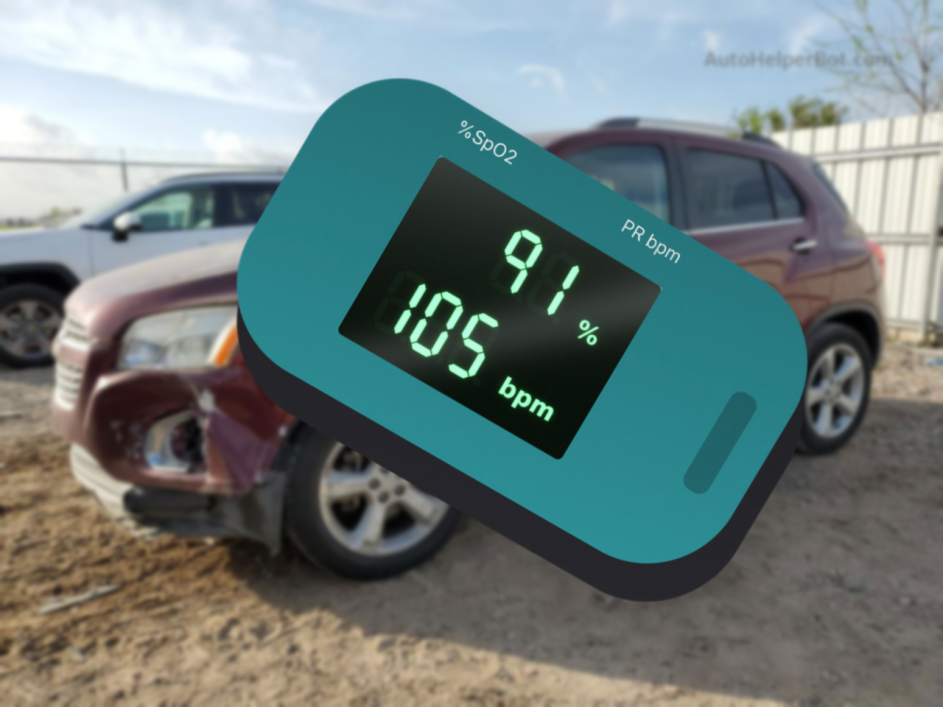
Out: 105
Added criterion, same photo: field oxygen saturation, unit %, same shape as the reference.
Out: 91
